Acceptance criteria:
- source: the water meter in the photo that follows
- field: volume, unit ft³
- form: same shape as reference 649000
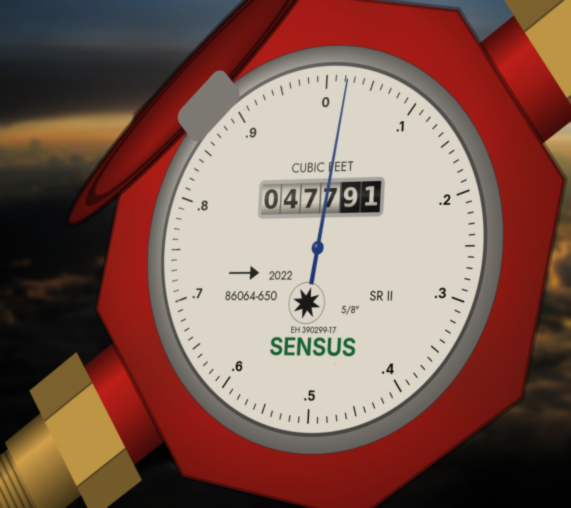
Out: 47791.02
